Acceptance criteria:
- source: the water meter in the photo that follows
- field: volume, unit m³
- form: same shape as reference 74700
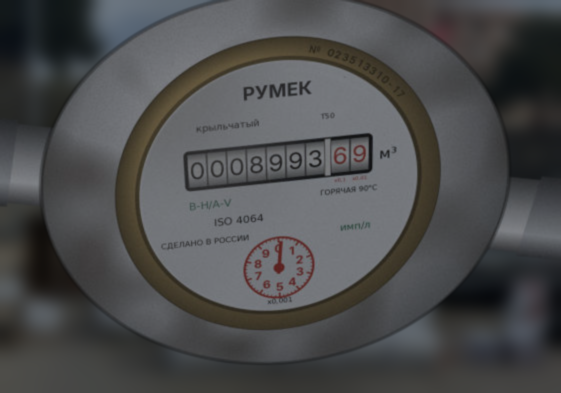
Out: 8993.690
